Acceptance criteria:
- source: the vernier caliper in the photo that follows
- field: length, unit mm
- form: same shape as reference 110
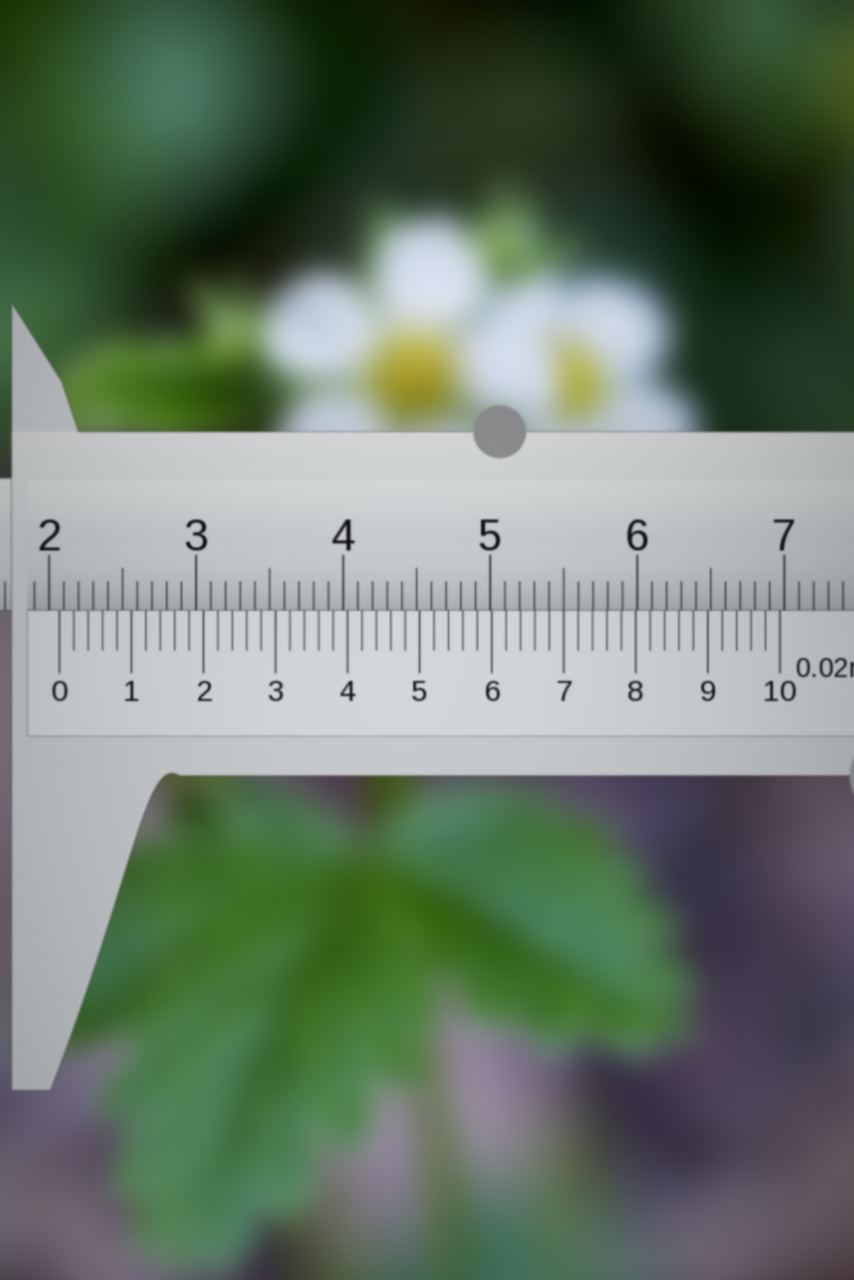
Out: 20.7
